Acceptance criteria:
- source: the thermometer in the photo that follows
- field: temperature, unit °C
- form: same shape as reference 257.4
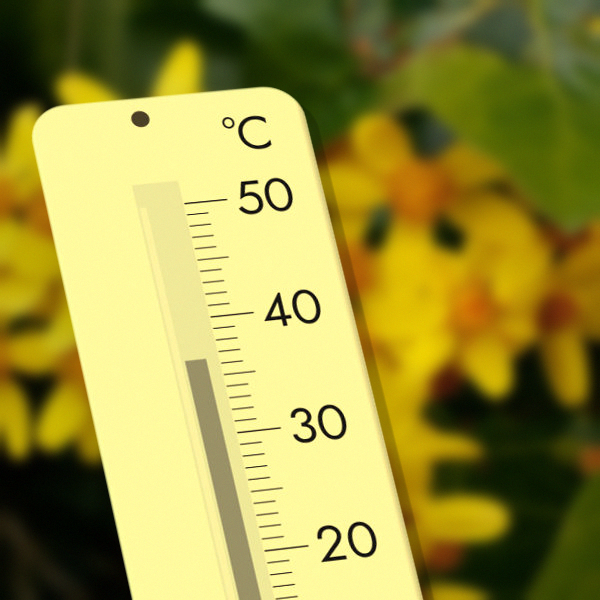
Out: 36.5
